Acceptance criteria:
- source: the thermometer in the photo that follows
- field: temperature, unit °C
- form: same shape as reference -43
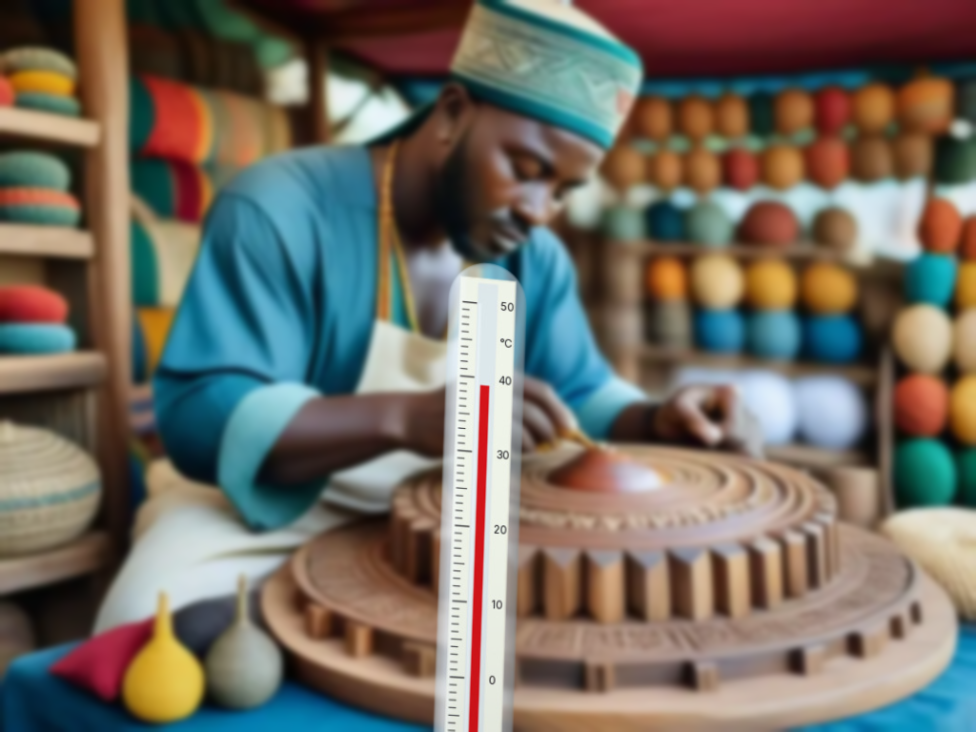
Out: 39
